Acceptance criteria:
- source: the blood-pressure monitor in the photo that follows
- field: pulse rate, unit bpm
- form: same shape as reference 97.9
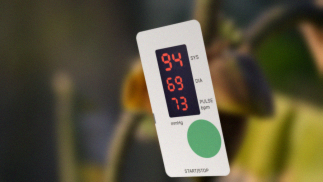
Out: 73
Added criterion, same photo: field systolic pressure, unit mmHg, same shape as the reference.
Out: 94
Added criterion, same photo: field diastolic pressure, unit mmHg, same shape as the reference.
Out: 69
